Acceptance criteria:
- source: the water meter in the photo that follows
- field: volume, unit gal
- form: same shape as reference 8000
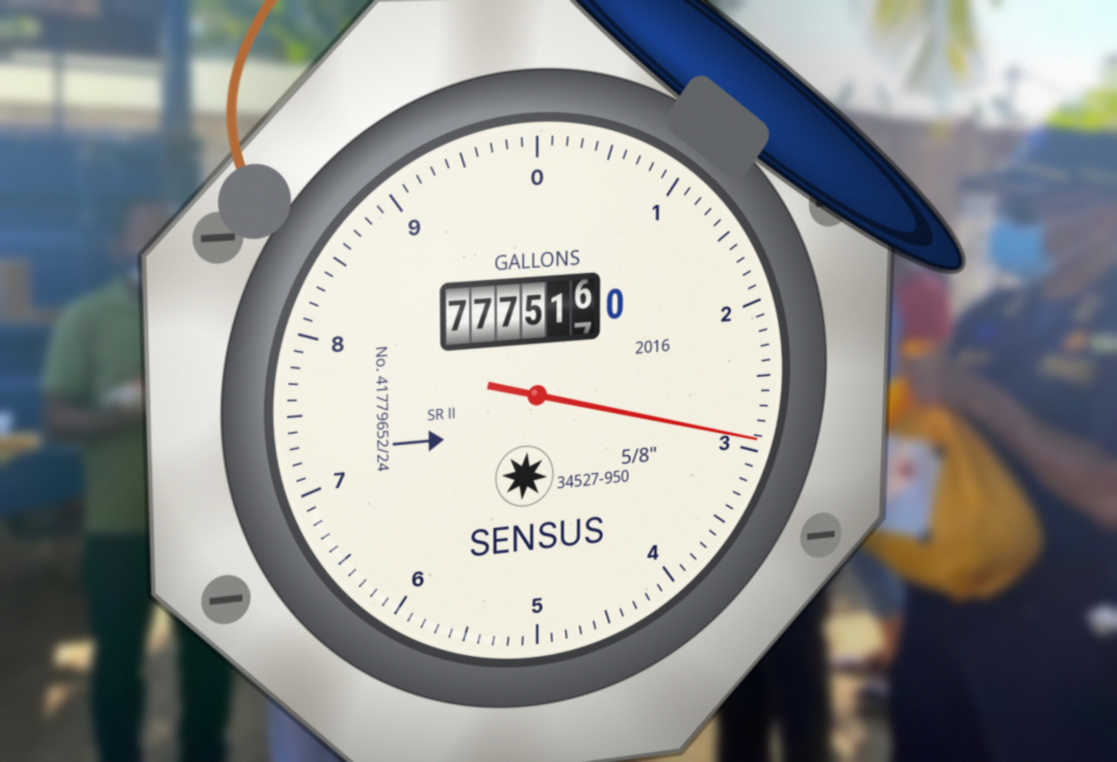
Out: 7775162.9
